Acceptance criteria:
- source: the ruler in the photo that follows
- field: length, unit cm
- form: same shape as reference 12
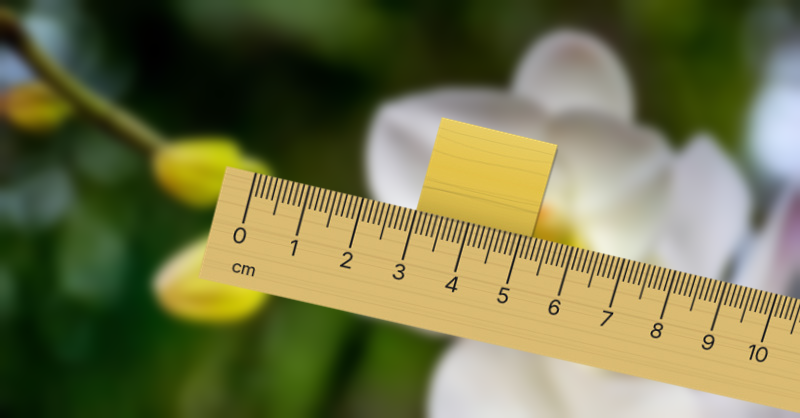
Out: 2.2
